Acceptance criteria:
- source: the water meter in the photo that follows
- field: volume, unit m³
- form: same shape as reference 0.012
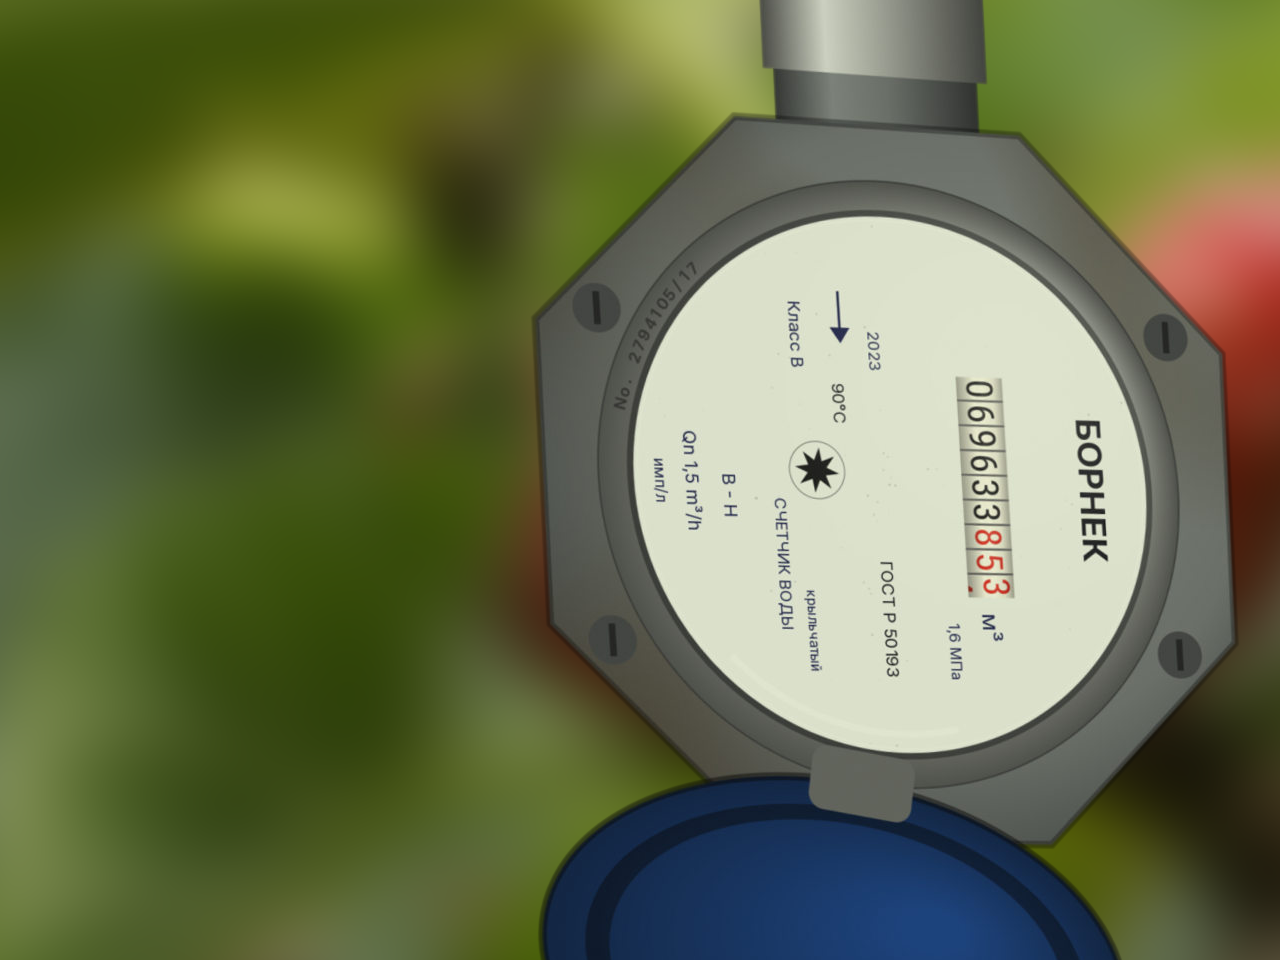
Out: 69633.853
